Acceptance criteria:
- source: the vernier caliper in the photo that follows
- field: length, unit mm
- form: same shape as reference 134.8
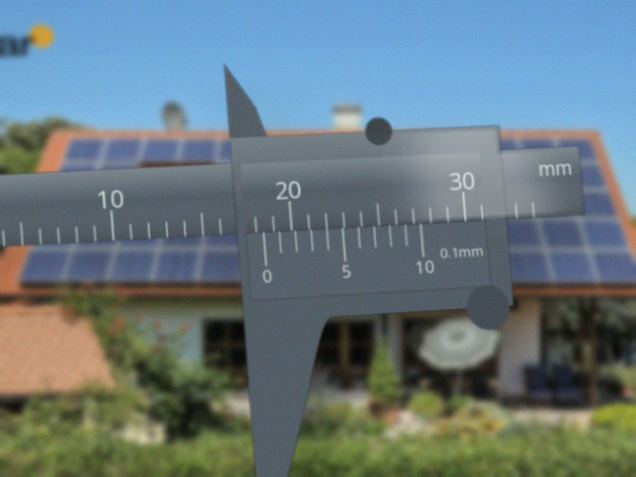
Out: 18.4
